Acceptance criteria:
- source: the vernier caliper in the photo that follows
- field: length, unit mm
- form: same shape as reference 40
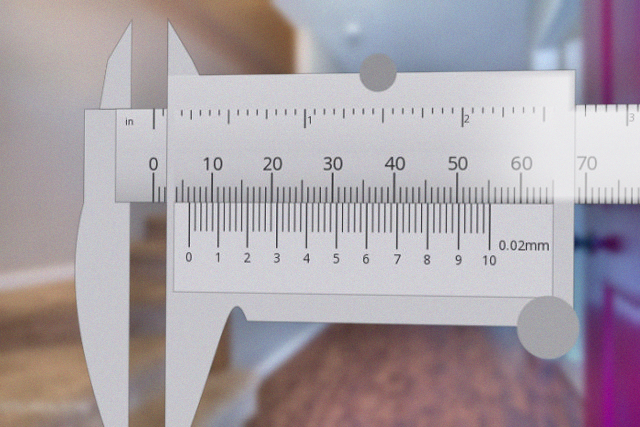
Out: 6.2
